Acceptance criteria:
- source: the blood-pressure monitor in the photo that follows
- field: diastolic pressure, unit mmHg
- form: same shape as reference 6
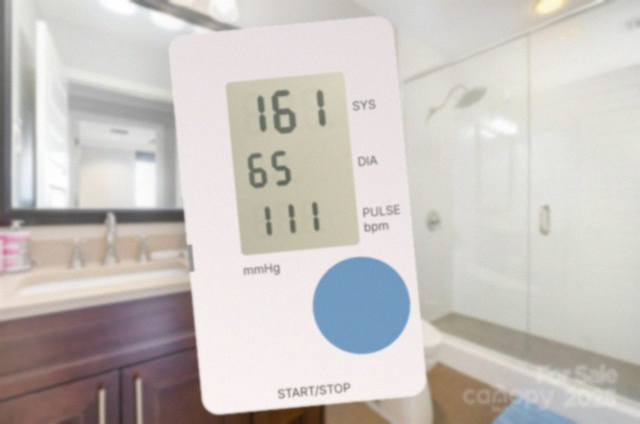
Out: 65
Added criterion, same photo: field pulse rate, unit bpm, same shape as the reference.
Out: 111
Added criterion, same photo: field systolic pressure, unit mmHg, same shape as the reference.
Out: 161
